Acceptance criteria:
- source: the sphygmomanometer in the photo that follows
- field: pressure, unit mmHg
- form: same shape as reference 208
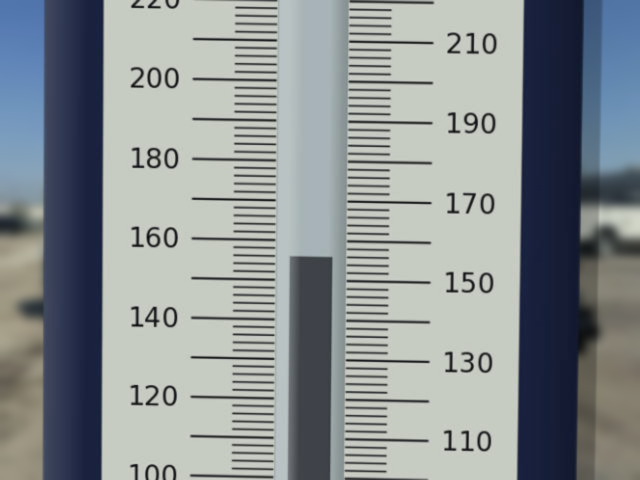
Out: 156
